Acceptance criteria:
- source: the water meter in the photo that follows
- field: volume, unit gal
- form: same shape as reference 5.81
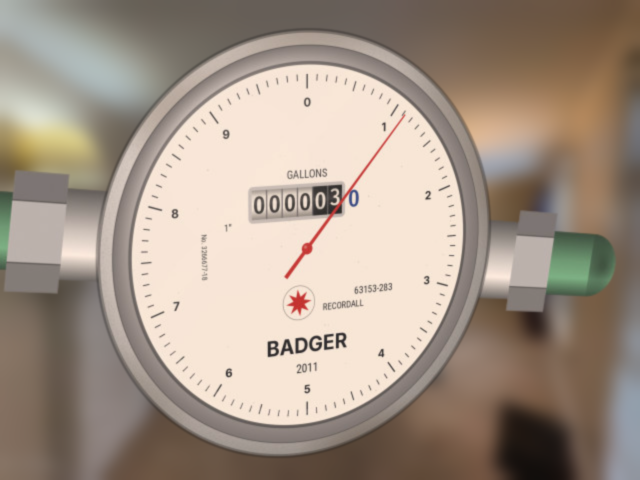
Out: 31.1
